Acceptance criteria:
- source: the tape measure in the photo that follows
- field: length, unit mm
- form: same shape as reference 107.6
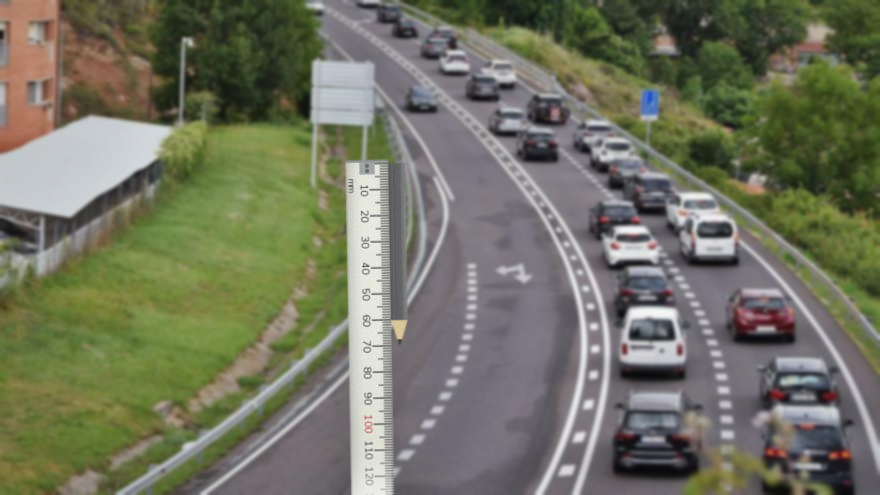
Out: 70
